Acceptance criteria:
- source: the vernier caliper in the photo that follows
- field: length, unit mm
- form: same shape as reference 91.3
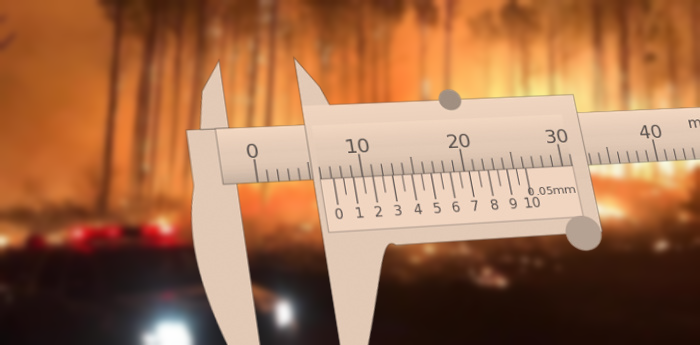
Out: 7.2
